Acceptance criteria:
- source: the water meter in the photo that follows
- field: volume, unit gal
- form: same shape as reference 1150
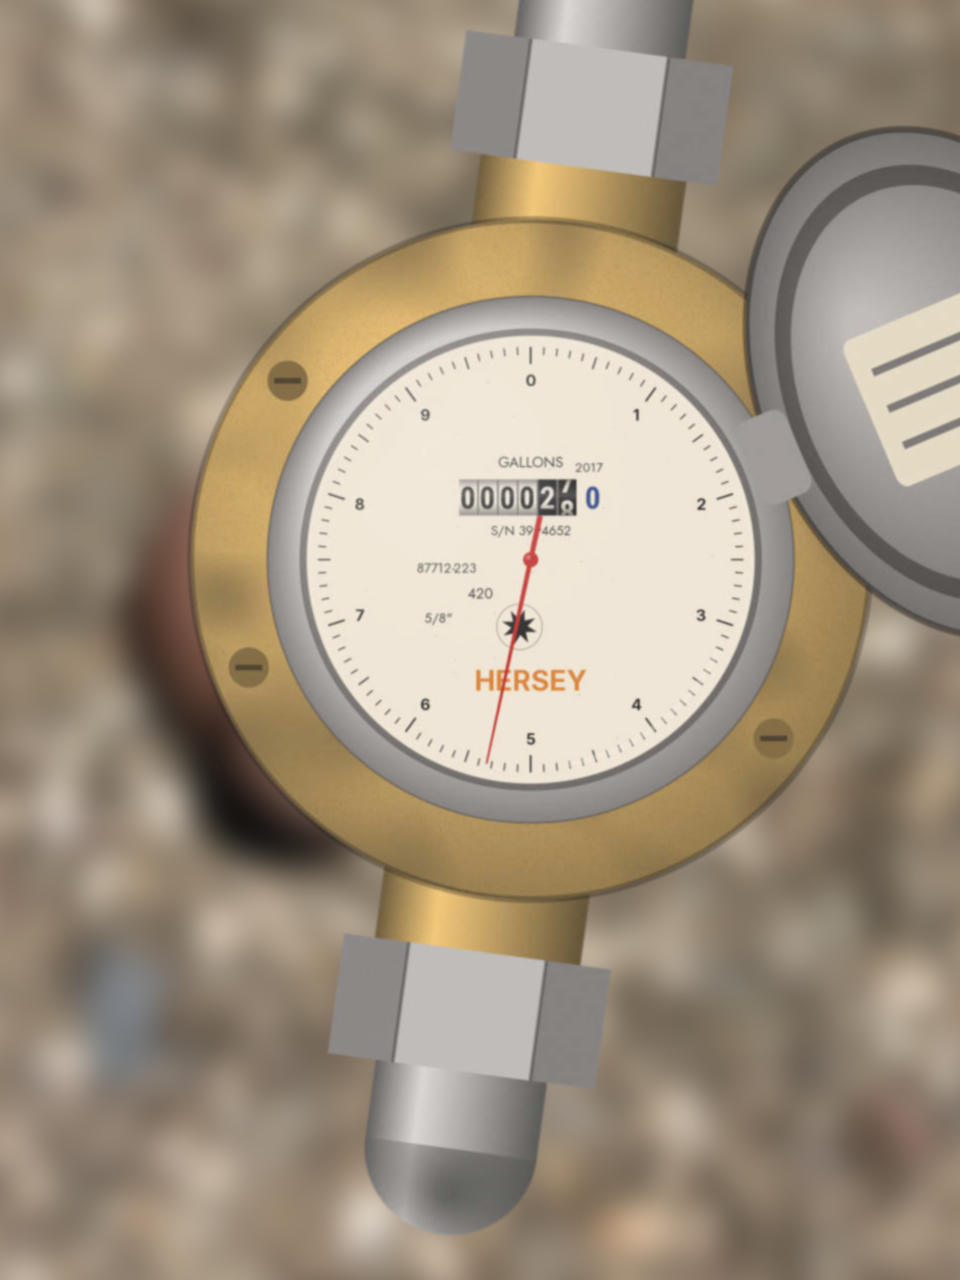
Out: 275.3
